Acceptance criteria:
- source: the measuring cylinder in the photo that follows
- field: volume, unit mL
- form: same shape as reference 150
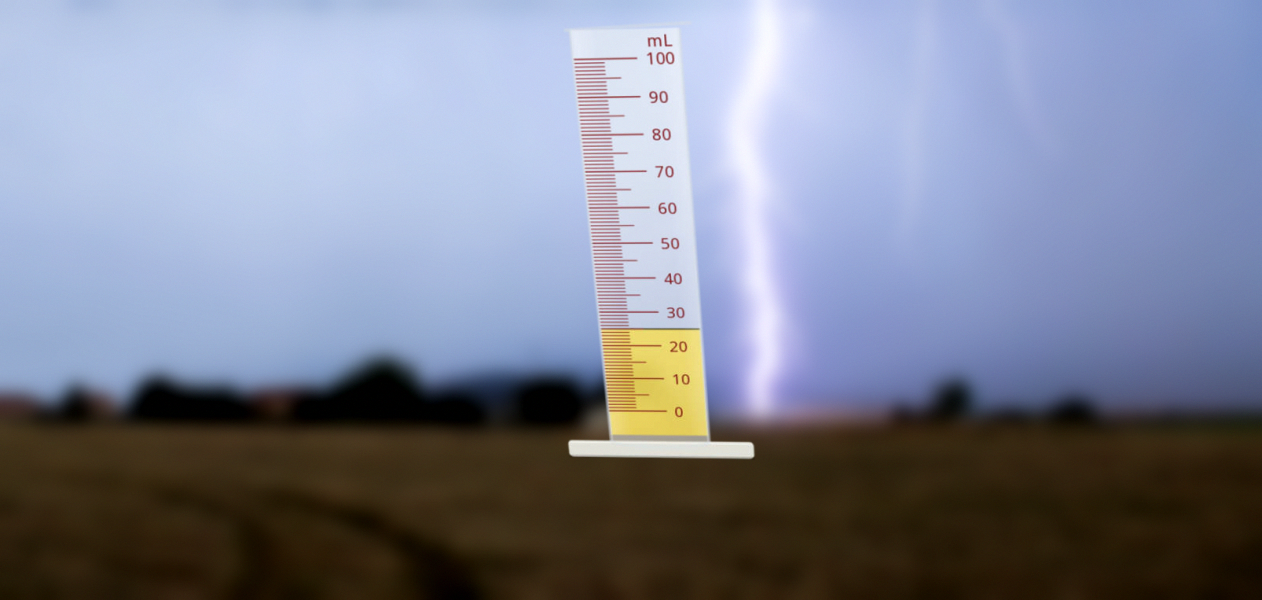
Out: 25
